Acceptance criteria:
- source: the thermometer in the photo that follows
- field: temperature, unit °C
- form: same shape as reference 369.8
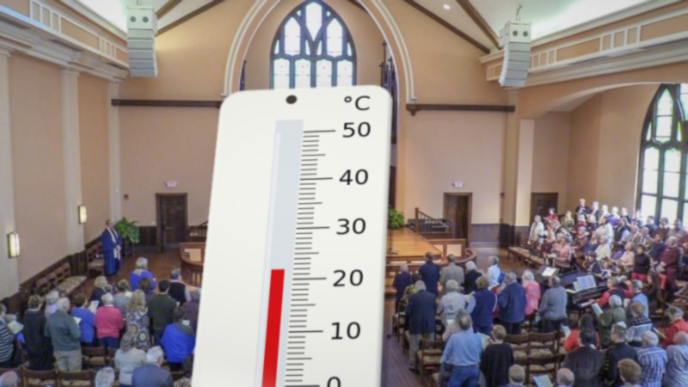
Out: 22
